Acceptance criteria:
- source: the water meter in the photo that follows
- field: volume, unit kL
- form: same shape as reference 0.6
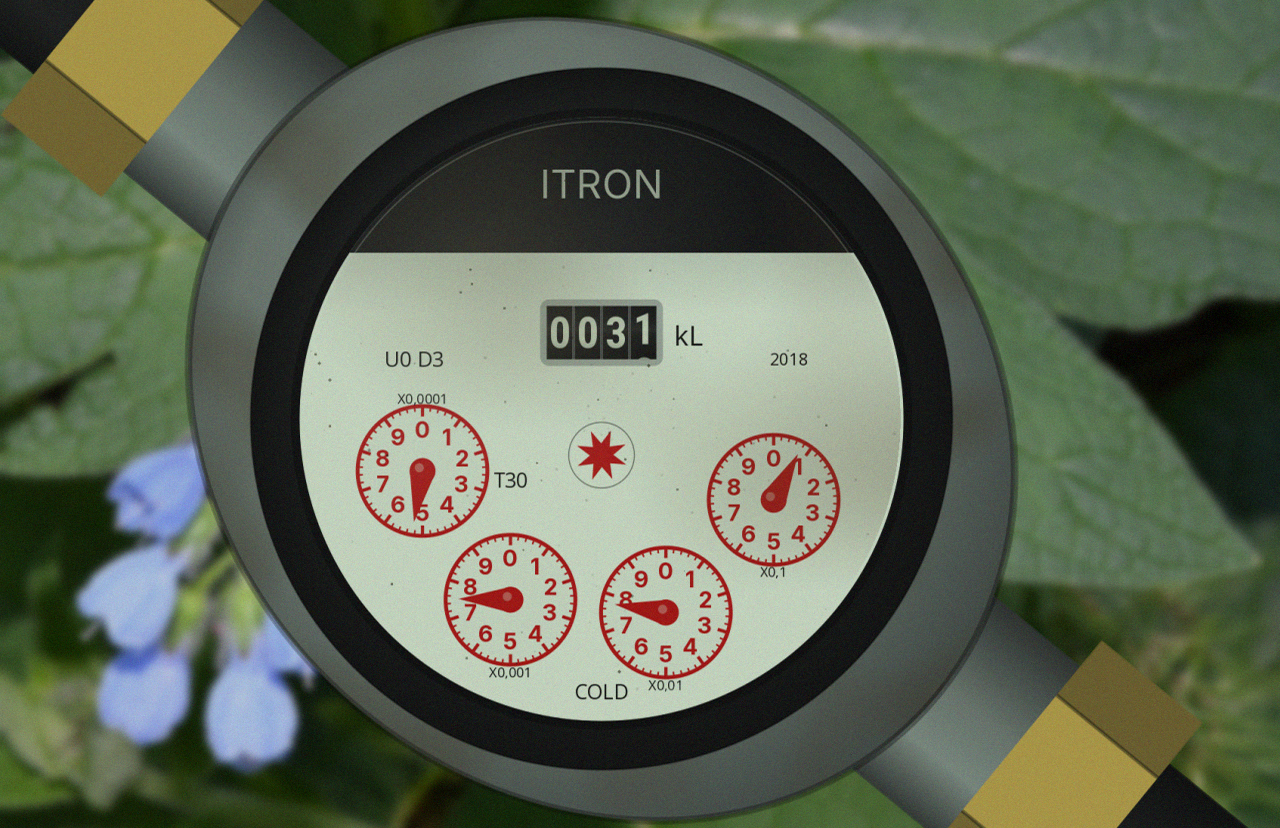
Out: 31.0775
